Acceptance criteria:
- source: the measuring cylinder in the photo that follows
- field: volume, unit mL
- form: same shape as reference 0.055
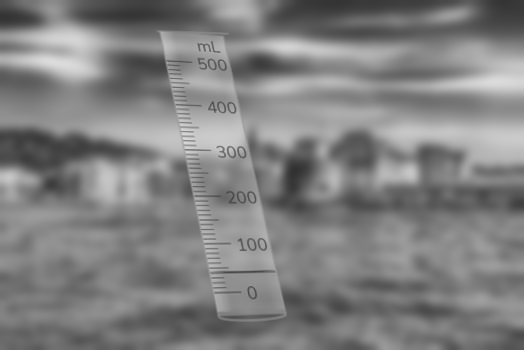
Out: 40
